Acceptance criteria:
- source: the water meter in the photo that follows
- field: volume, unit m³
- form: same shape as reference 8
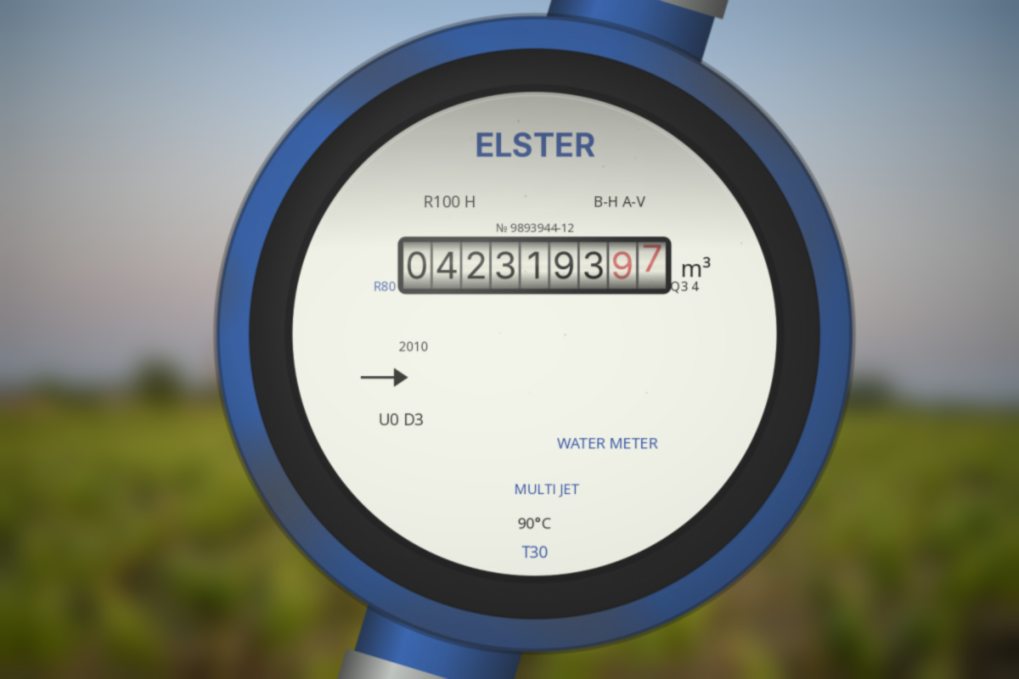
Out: 423193.97
